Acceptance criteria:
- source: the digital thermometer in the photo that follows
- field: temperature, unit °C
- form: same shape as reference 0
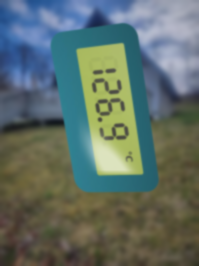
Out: 126.9
